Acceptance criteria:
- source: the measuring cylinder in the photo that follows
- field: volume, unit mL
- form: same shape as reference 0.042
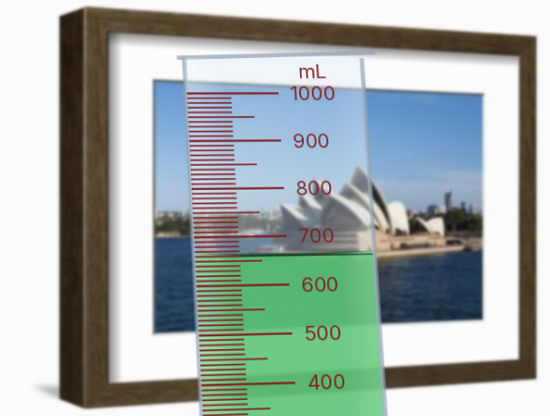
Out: 660
